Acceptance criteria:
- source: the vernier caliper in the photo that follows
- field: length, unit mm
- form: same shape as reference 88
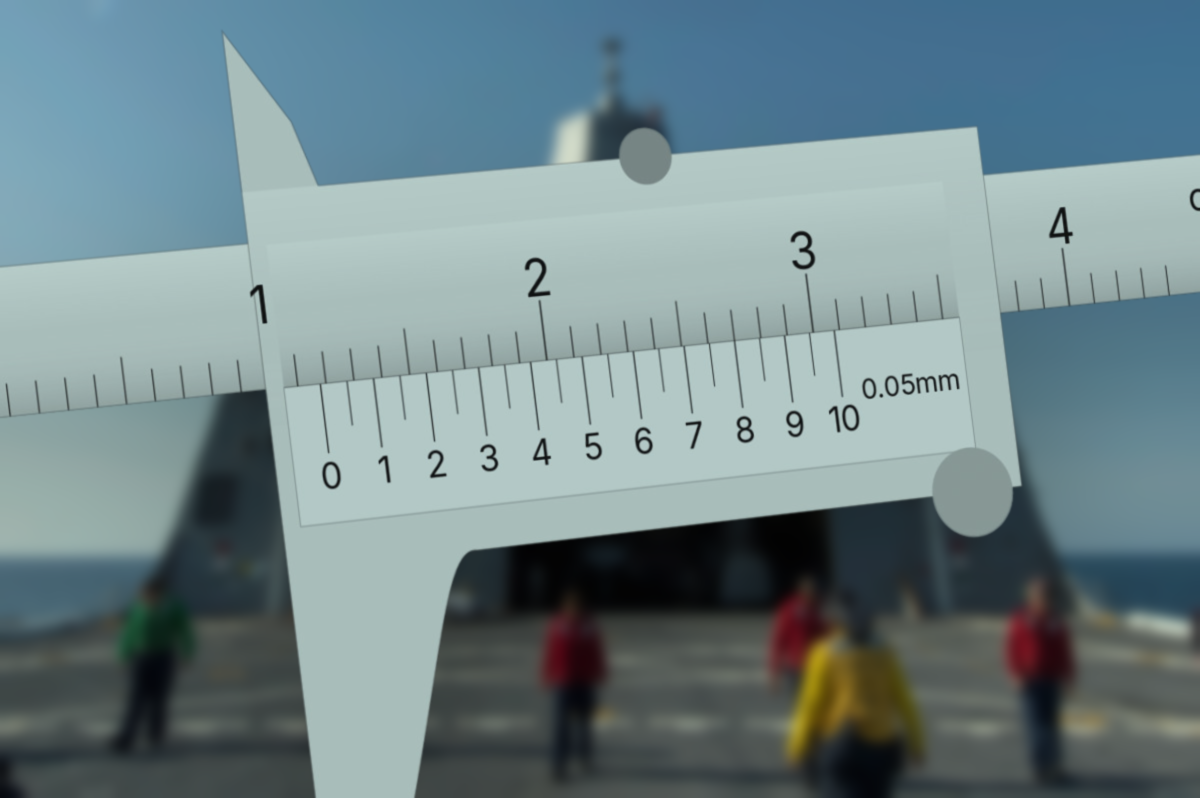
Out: 11.8
